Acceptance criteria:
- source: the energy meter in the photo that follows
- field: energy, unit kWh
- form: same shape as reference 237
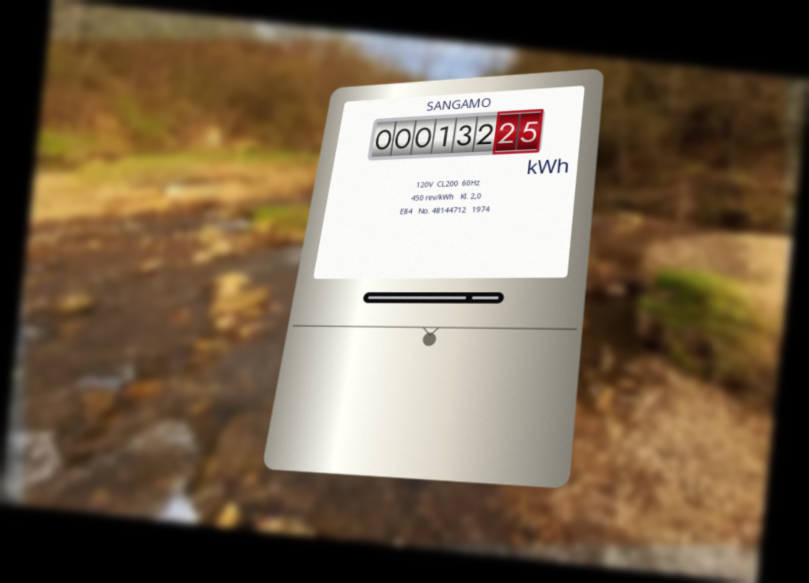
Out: 132.25
